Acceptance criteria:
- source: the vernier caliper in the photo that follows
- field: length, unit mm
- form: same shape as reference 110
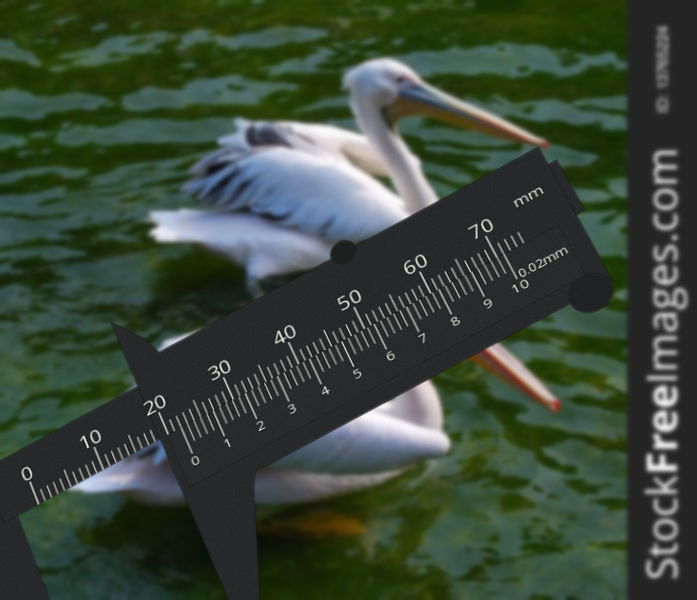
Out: 22.0
